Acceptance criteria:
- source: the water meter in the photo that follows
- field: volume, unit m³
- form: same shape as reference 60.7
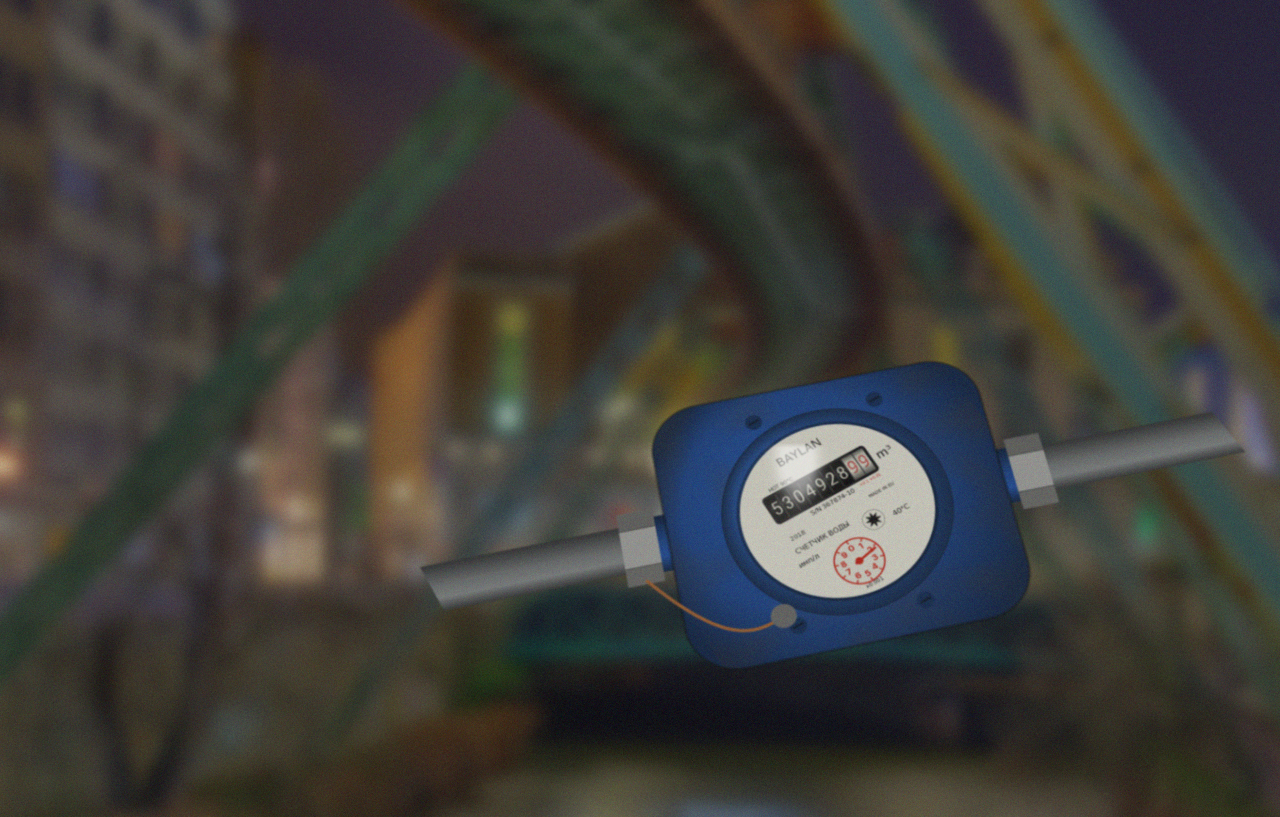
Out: 5304928.992
